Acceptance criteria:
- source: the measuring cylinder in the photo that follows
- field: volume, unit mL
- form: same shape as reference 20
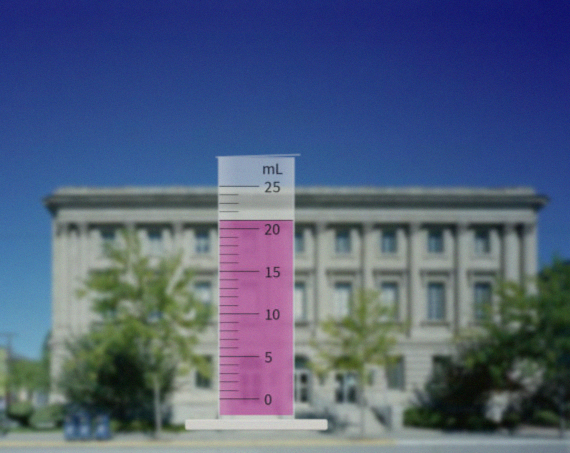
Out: 21
